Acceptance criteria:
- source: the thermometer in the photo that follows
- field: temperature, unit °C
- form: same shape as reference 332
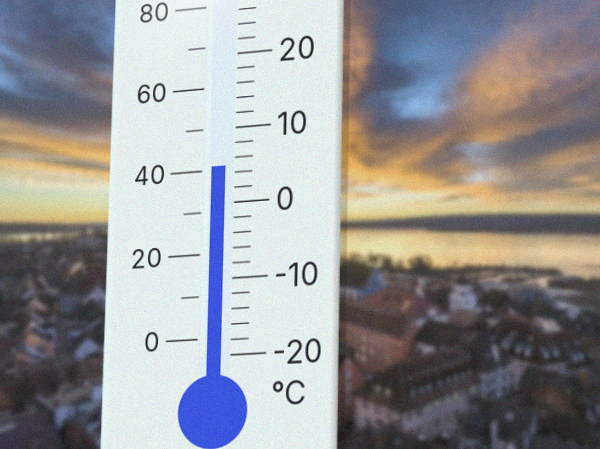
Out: 5
